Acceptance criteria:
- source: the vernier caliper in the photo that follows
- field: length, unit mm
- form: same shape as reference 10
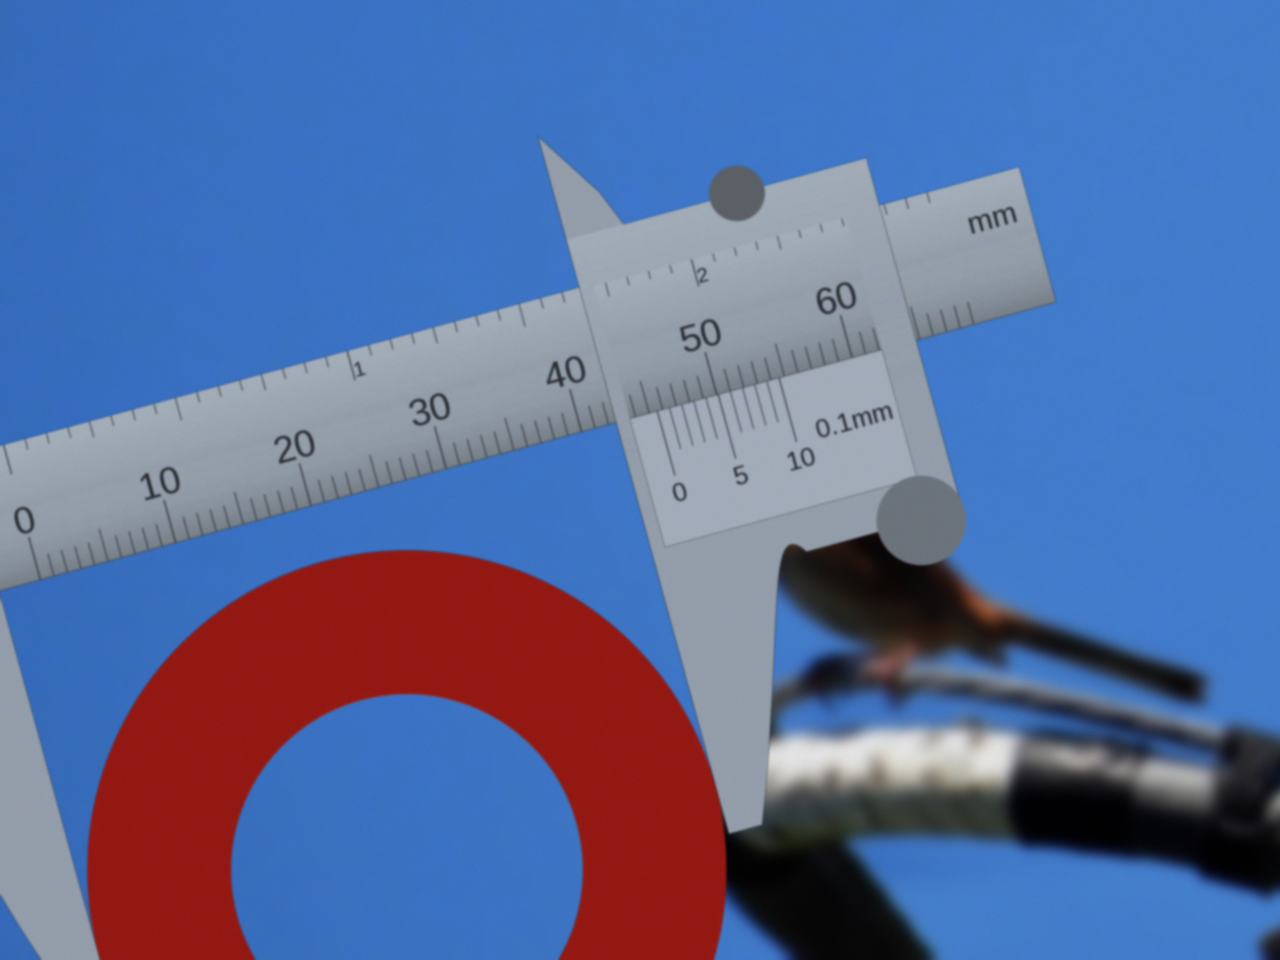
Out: 45.6
